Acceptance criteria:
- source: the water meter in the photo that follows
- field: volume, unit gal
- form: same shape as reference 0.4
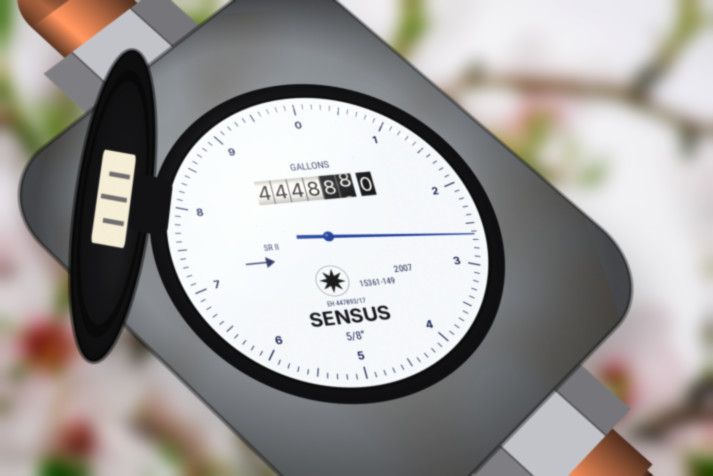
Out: 4448882.6
